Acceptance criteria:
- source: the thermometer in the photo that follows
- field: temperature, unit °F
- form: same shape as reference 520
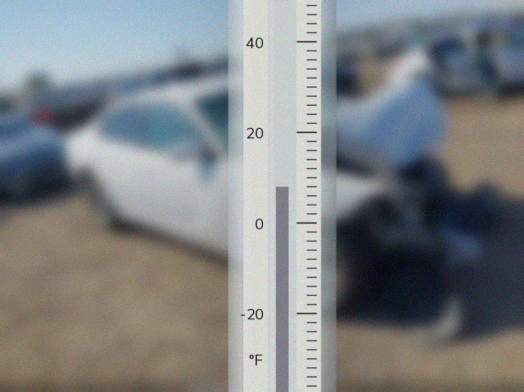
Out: 8
